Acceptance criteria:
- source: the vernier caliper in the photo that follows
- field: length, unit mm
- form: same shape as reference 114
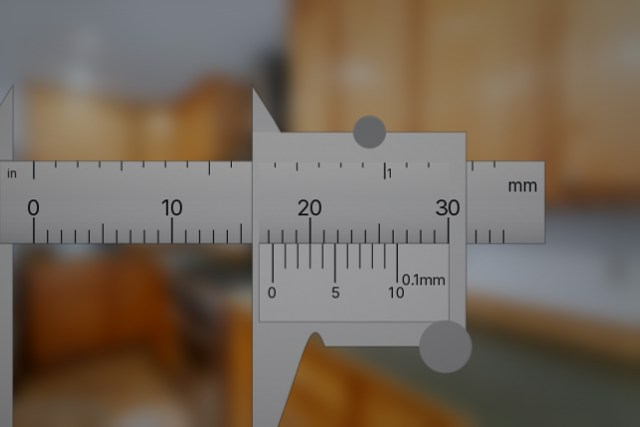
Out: 17.3
